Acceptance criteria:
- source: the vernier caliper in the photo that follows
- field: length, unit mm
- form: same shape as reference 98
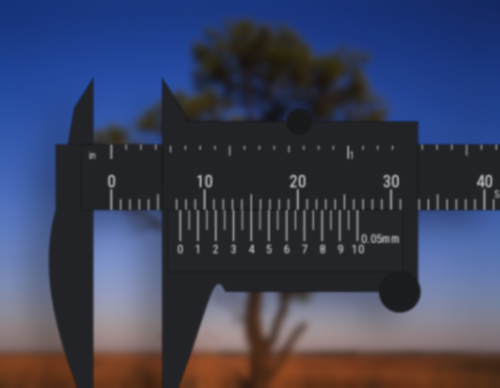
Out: 7.4
